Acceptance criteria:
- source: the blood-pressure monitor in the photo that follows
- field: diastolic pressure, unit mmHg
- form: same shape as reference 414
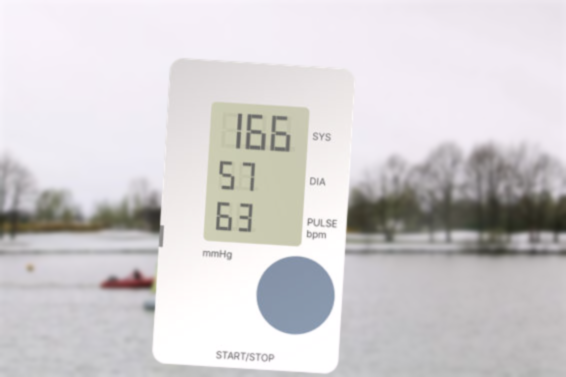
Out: 57
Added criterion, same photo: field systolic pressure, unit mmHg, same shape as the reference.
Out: 166
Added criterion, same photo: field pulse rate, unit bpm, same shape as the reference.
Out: 63
